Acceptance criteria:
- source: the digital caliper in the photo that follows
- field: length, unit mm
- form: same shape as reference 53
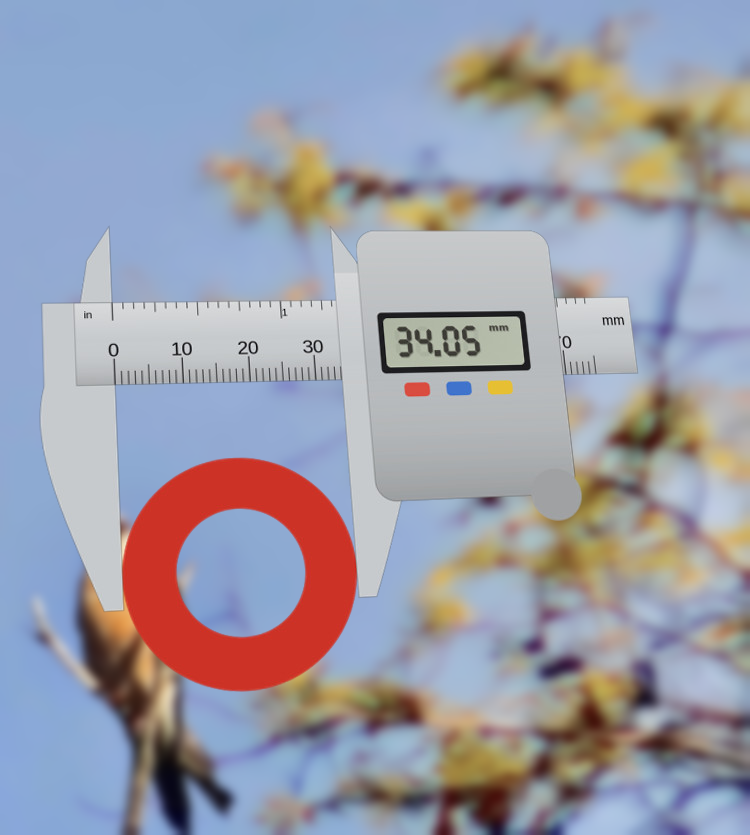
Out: 34.05
